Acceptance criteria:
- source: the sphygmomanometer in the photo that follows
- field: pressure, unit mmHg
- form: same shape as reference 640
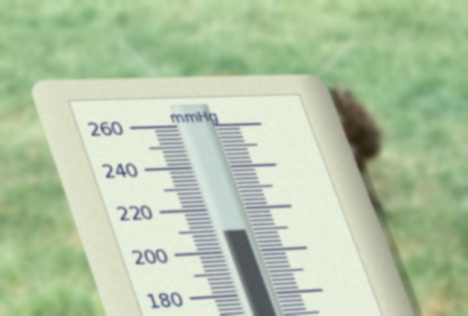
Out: 210
